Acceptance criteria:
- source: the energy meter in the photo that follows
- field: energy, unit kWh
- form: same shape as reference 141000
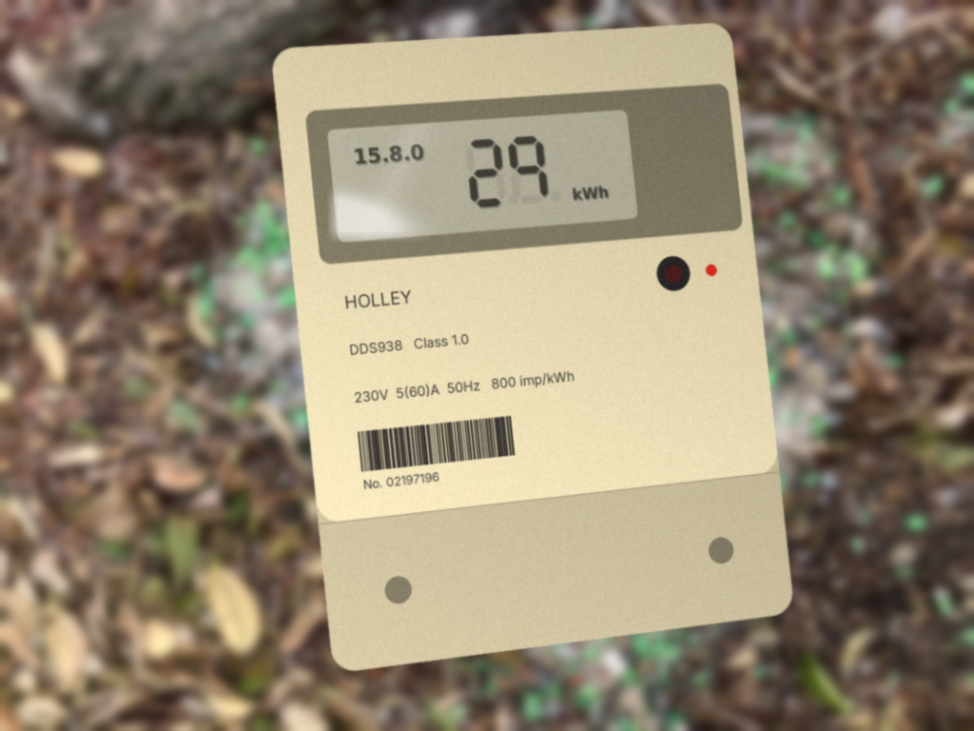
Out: 29
